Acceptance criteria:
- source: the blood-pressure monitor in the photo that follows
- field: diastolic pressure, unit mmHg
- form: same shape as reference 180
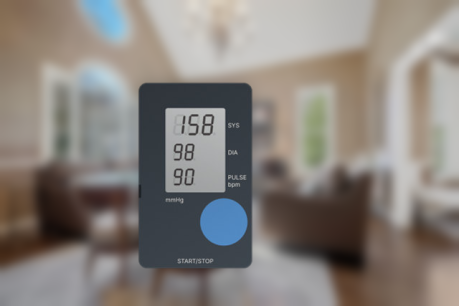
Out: 98
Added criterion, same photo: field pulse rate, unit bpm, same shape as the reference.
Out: 90
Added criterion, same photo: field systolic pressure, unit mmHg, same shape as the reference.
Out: 158
